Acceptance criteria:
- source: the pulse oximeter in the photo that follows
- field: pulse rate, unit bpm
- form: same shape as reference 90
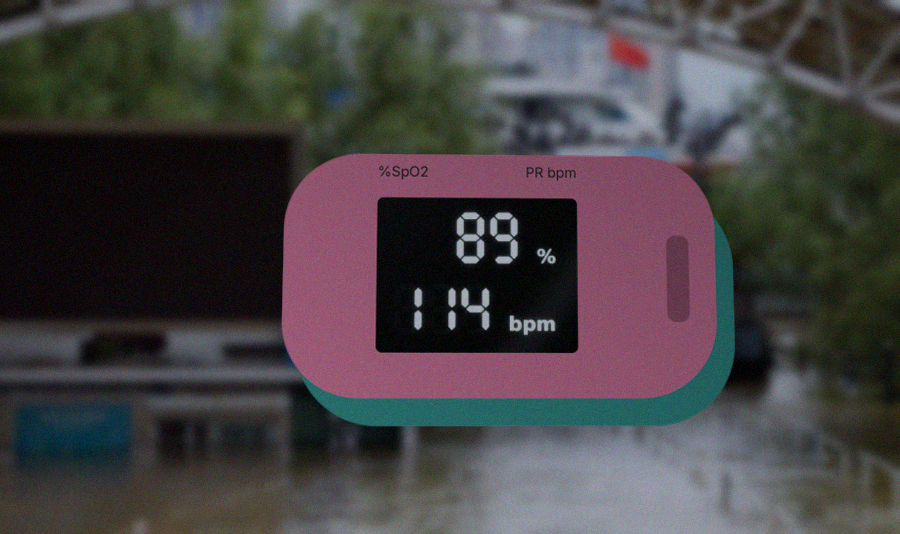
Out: 114
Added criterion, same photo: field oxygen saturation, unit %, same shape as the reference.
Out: 89
